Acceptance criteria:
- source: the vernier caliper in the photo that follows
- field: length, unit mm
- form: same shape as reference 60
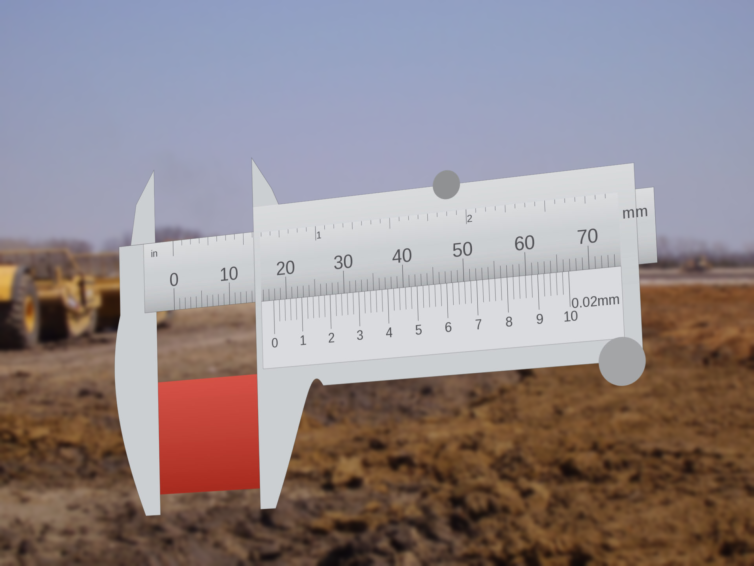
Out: 17.8
